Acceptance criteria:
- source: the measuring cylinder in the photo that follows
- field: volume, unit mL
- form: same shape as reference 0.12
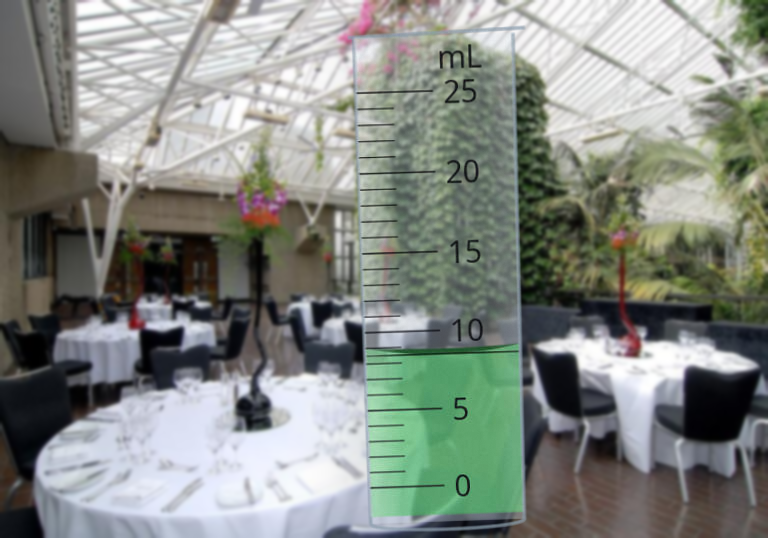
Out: 8.5
